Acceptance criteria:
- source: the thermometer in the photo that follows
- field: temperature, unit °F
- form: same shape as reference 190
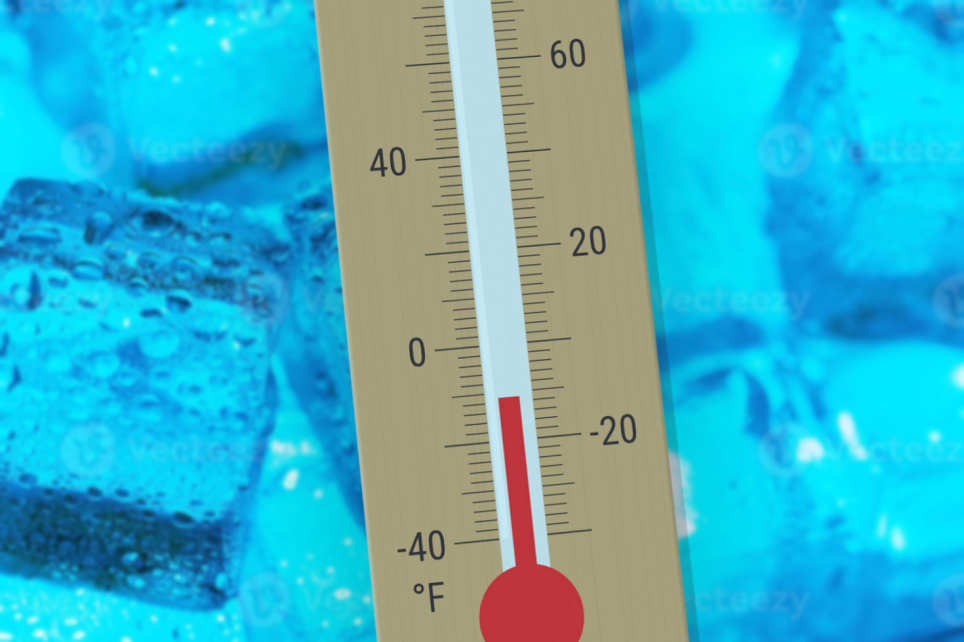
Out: -11
